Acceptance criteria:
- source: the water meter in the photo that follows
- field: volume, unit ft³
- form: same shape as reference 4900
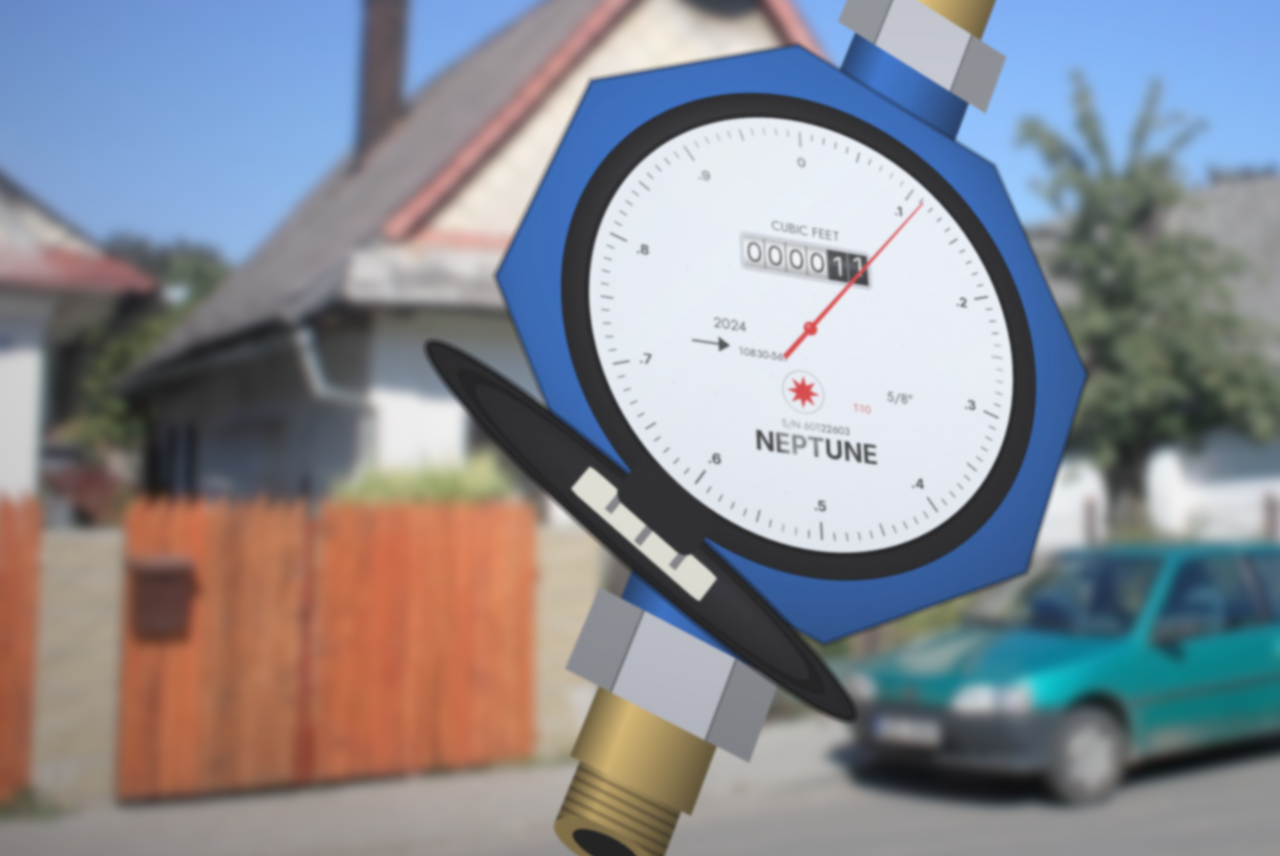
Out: 11.11
